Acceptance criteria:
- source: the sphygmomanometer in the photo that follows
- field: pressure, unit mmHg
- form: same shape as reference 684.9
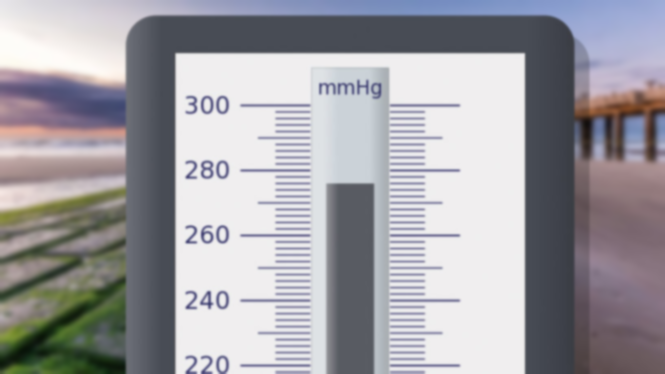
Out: 276
